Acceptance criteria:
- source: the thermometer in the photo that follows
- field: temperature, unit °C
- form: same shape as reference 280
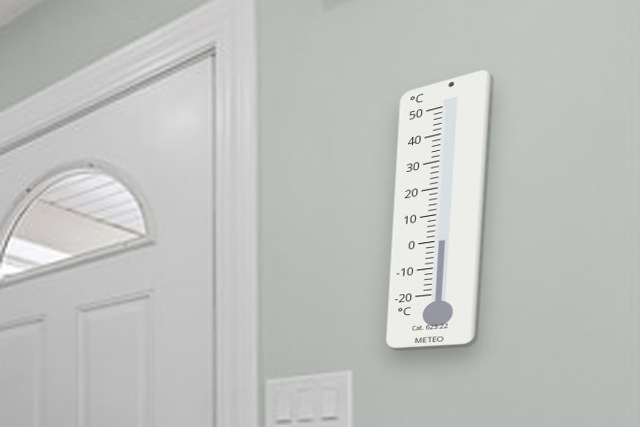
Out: 0
